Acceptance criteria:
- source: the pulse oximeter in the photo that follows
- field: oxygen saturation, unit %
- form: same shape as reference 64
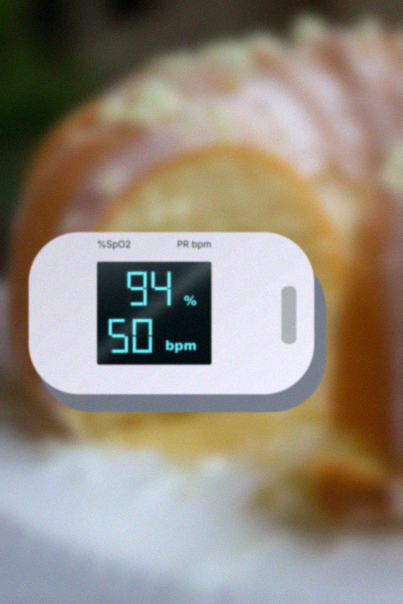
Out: 94
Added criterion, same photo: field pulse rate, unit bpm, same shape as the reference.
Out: 50
